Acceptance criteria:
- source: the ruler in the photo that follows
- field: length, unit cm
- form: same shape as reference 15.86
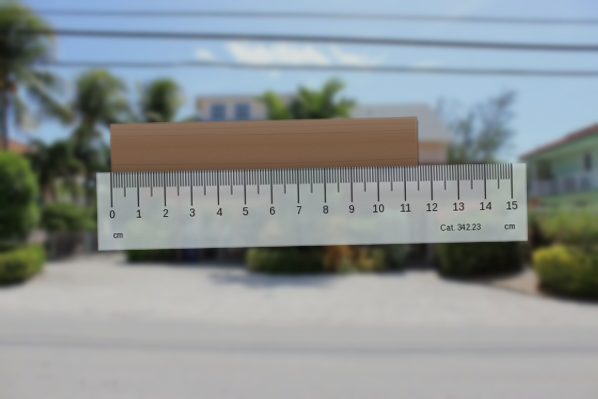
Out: 11.5
